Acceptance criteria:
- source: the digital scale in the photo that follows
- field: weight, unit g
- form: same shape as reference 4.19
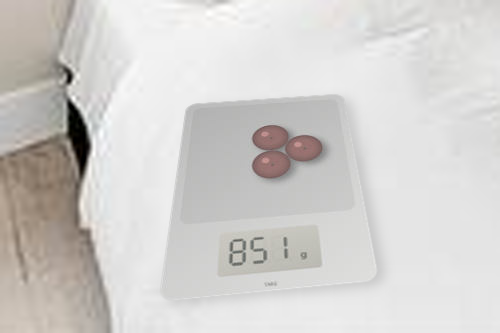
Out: 851
